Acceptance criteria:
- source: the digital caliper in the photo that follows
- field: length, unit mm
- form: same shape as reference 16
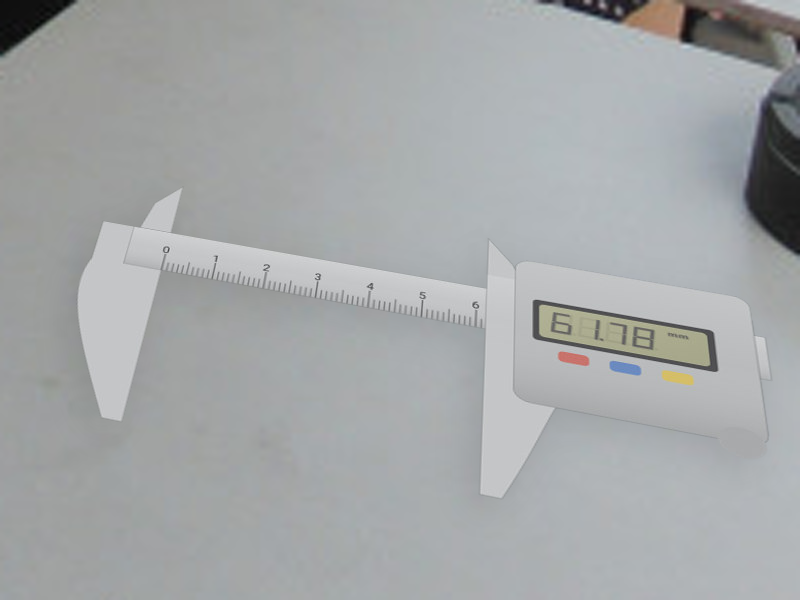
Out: 61.78
